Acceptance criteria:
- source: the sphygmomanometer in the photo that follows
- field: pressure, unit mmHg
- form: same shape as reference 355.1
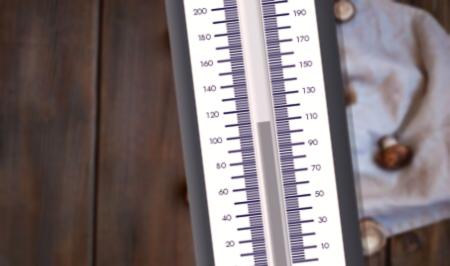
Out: 110
